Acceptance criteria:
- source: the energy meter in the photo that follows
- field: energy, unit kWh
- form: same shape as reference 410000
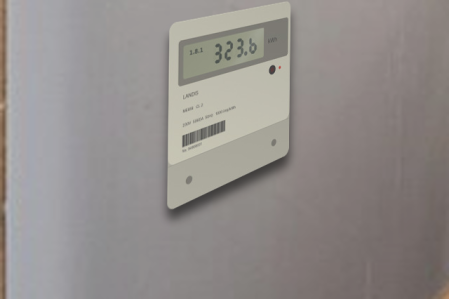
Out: 323.6
